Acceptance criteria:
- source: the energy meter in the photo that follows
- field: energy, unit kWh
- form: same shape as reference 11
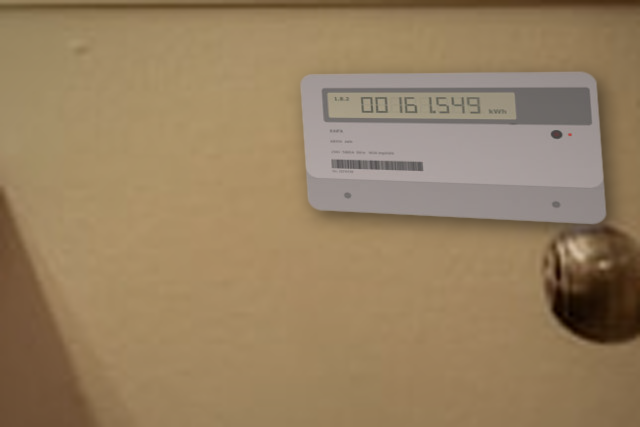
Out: 161.549
